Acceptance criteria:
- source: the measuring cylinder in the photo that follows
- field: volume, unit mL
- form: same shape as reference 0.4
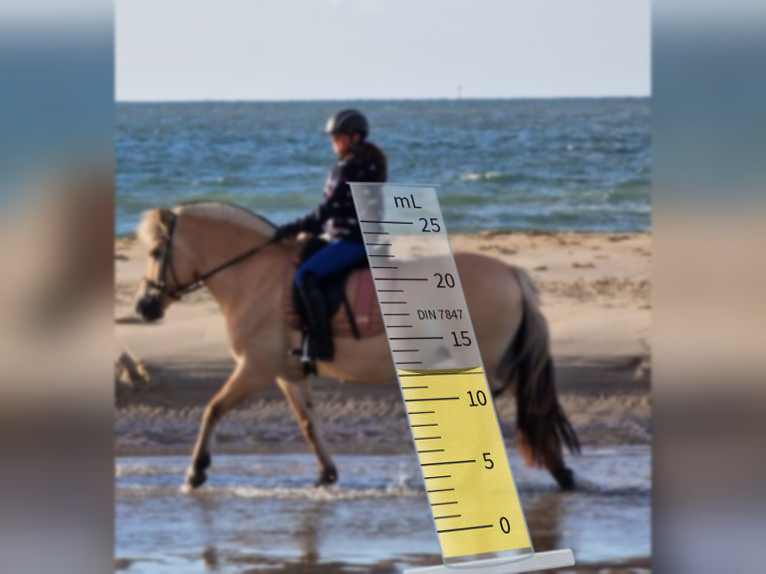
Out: 12
